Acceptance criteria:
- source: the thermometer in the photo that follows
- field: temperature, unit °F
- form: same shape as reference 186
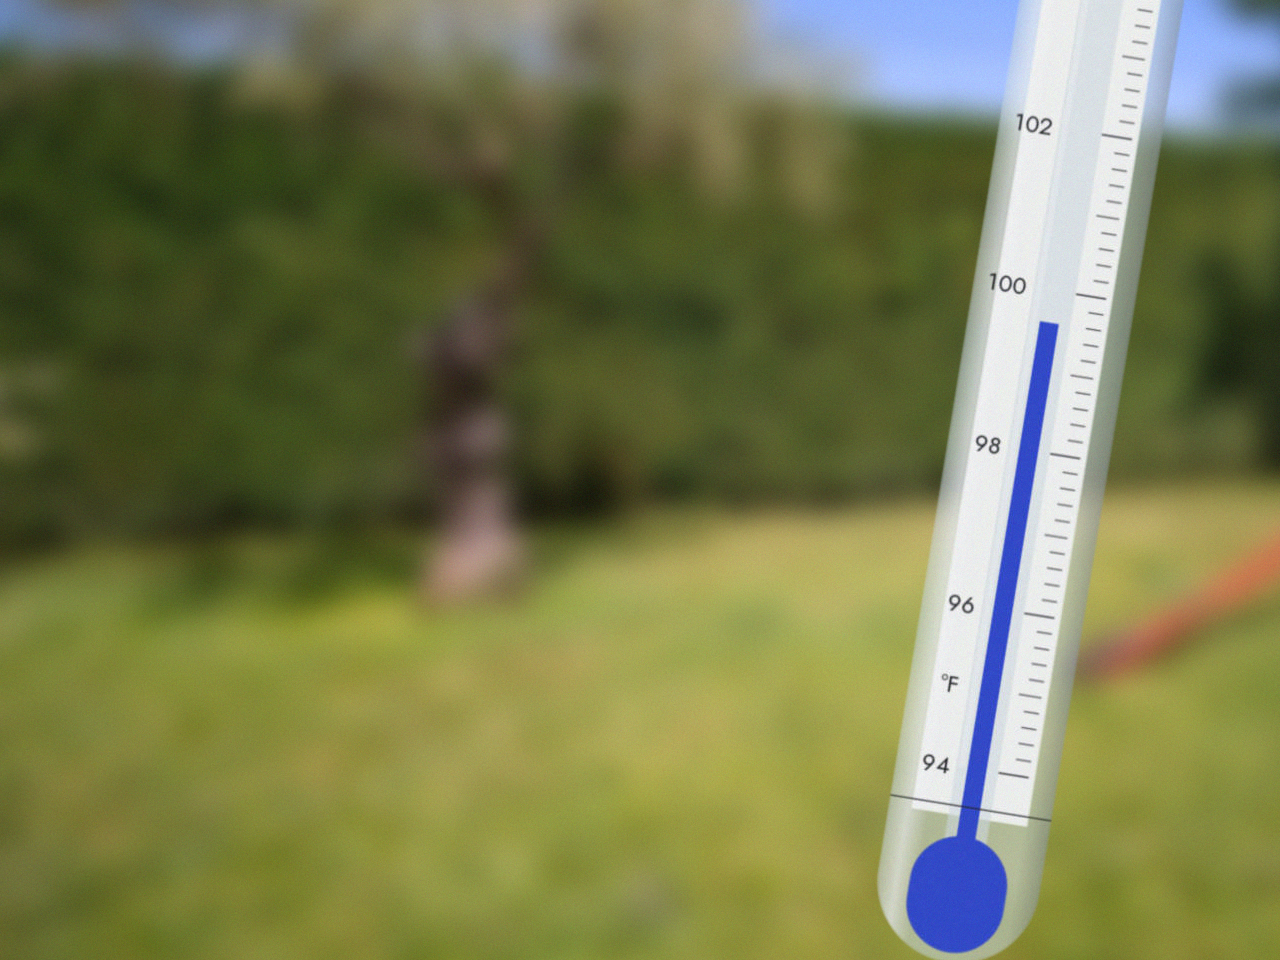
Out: 99.6
